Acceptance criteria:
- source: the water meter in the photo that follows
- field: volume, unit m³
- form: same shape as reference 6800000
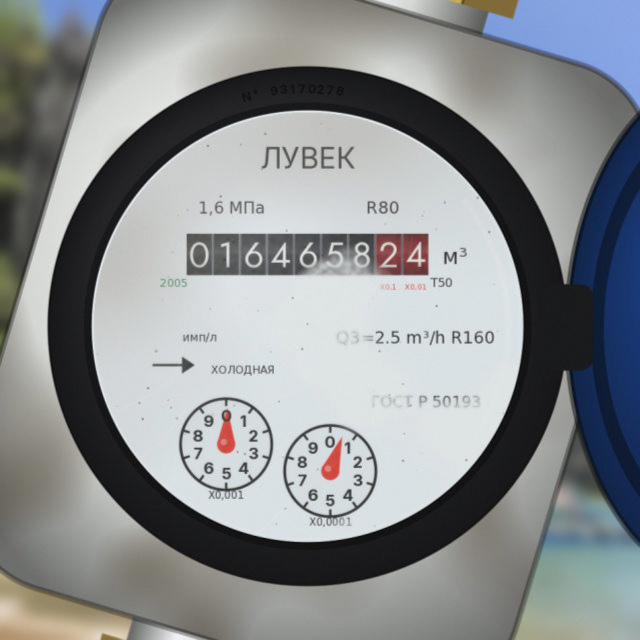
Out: 164658.2400
